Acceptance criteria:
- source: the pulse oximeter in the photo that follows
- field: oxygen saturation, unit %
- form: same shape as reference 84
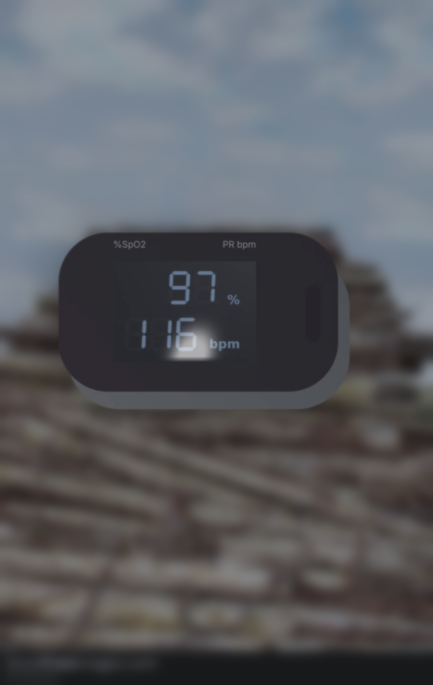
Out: 97
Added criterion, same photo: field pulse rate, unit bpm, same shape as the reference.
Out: 116
